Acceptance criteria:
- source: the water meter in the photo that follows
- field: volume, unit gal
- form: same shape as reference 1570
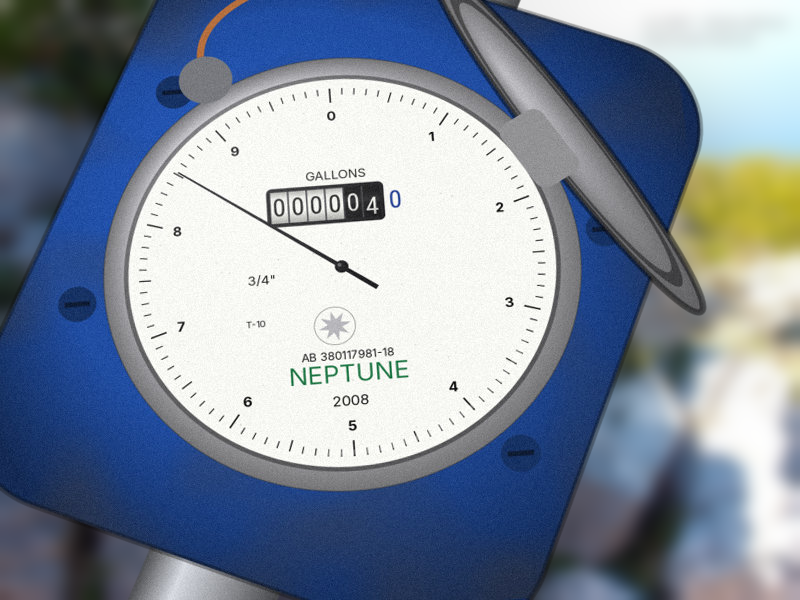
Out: 38.5
